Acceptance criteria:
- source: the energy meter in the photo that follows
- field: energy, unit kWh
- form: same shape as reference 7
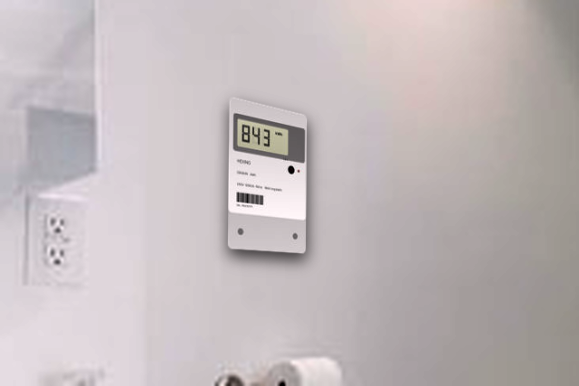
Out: 843
